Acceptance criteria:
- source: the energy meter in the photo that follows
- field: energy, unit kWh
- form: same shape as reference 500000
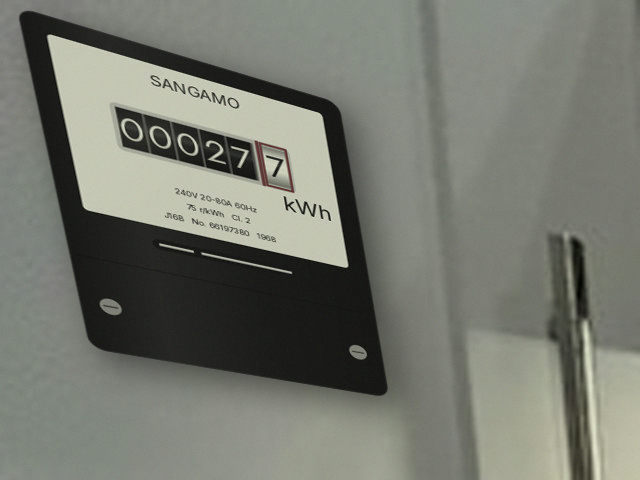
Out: 27.7
